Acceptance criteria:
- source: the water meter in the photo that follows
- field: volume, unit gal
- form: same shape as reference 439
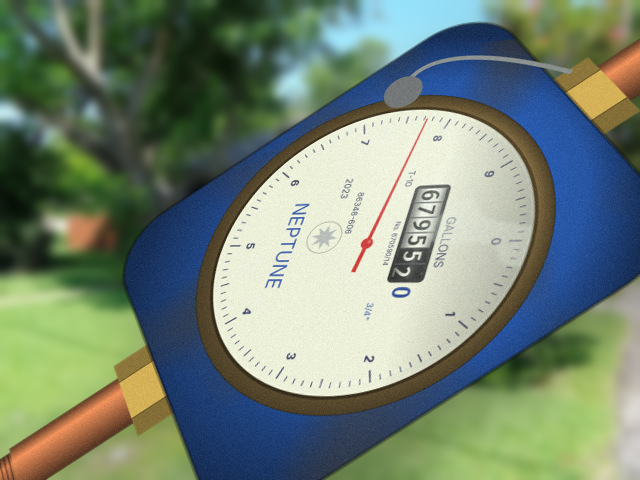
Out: 6795517.7
